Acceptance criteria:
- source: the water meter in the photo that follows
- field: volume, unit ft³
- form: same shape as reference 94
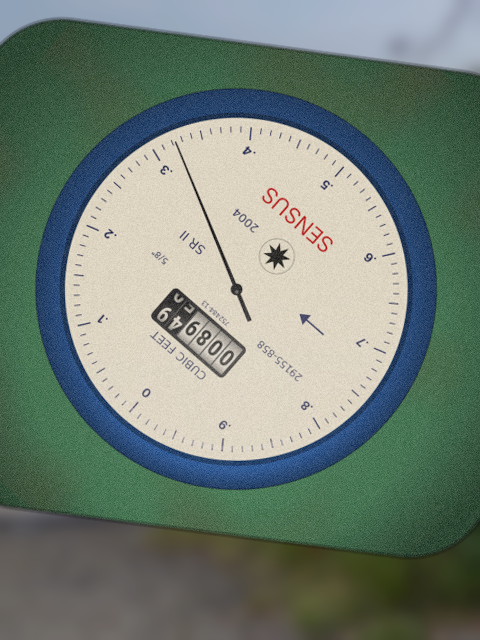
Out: 8949.32
